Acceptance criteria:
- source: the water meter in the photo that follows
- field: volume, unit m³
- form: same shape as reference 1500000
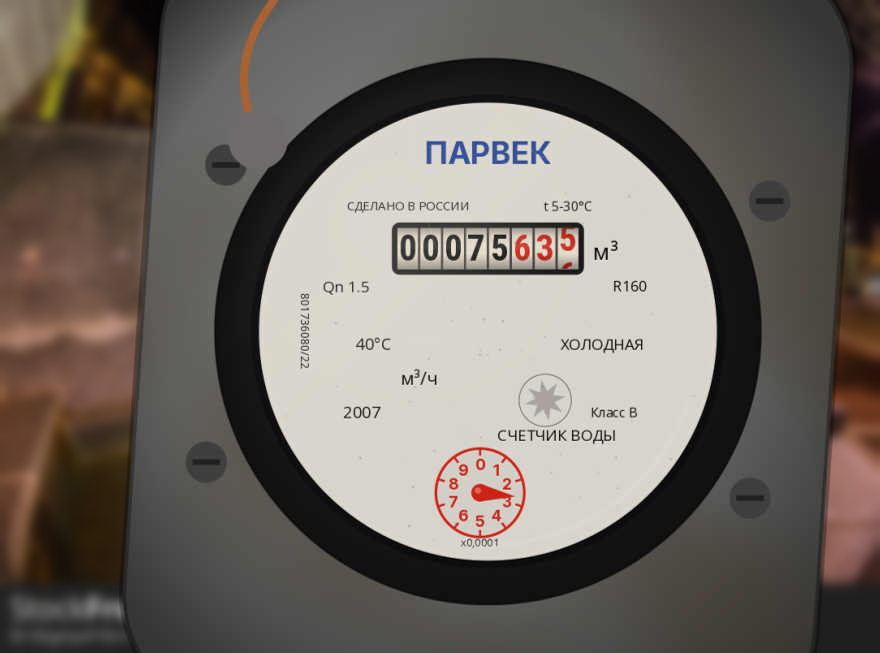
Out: 75.6352
